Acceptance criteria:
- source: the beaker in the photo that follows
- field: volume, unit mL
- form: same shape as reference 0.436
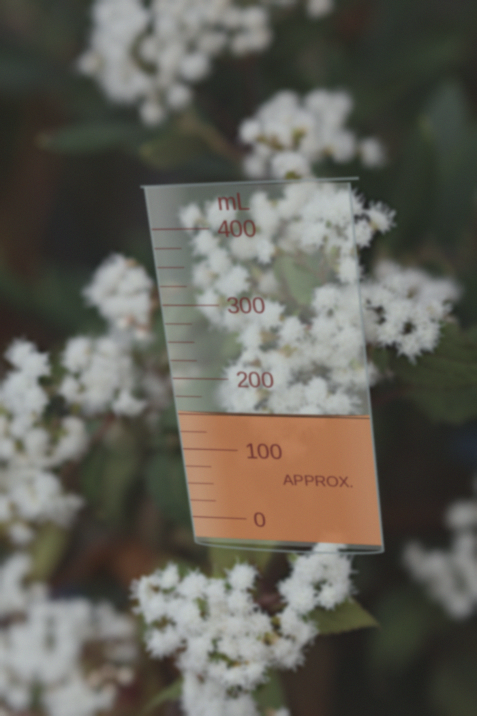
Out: 150
